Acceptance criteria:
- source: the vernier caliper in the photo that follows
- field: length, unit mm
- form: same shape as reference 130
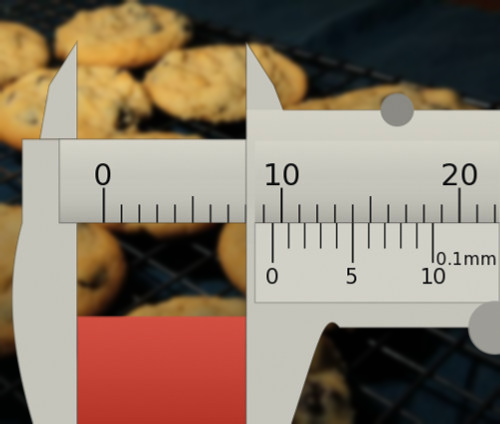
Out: 9.5
